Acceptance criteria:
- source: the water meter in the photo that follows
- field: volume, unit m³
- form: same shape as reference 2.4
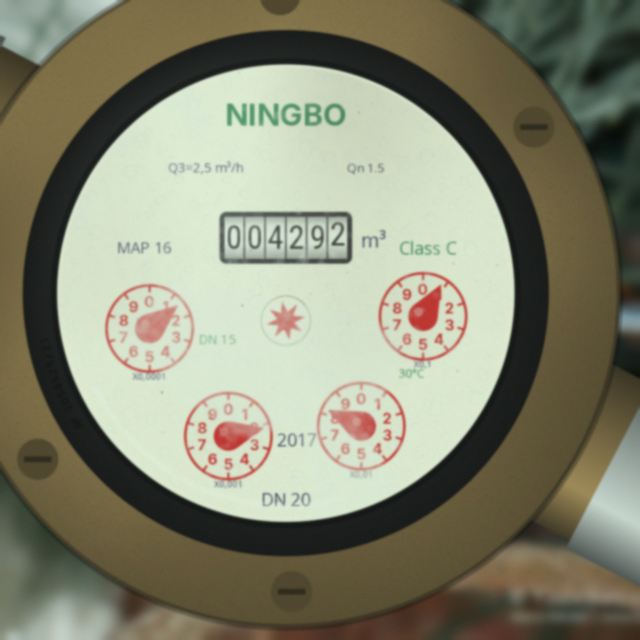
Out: 4292.0821
